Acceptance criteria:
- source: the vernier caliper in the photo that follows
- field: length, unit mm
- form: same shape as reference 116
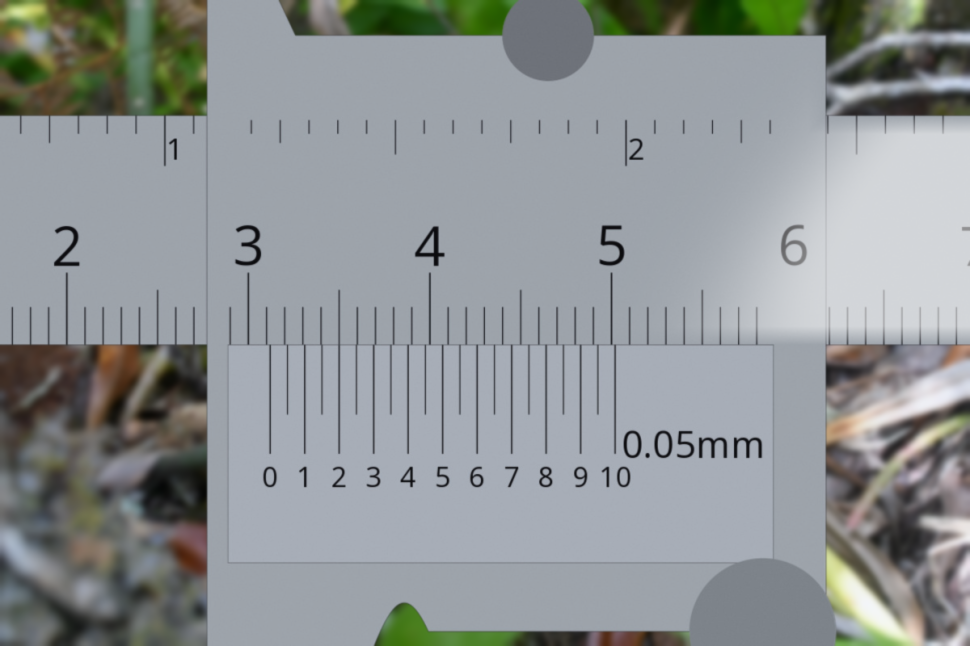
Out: 31.2
